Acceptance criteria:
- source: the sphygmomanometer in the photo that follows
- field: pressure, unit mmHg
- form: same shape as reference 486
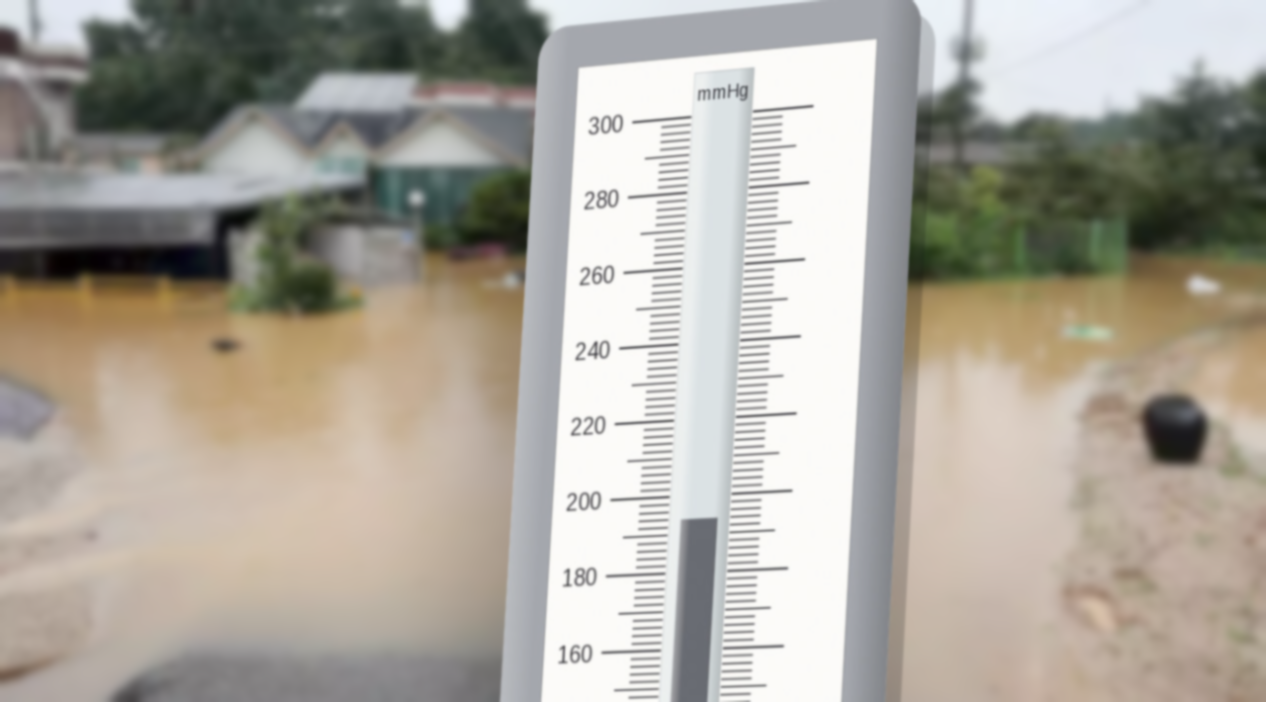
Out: 194
